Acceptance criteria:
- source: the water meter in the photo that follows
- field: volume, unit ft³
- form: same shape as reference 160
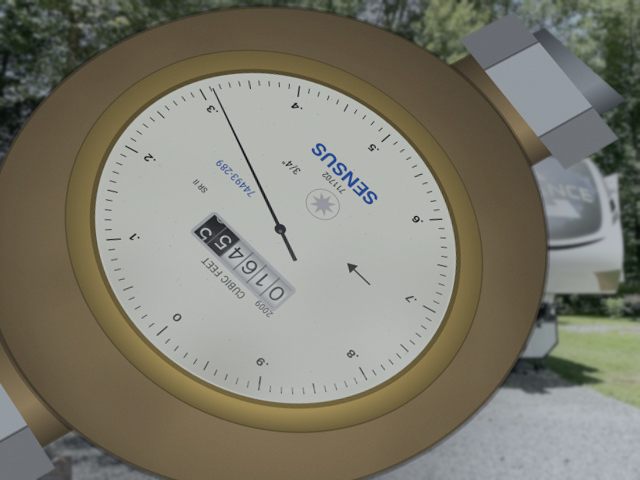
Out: 16455.31
